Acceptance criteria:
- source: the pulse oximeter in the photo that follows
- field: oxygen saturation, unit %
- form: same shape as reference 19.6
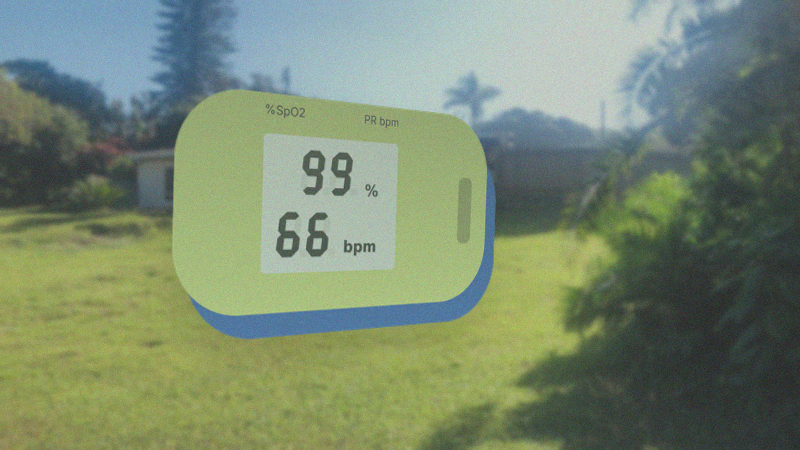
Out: 99
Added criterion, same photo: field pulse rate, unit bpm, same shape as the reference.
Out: 66
